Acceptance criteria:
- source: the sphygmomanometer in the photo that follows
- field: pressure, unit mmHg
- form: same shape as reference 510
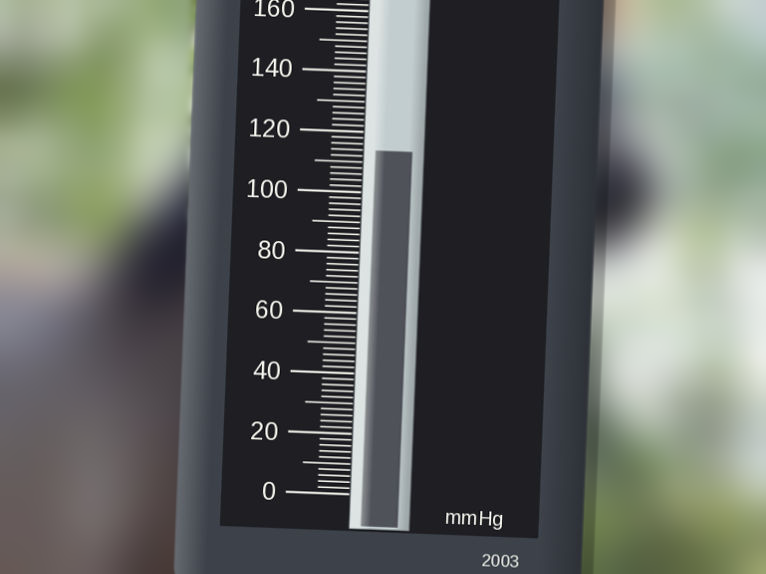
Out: 114
